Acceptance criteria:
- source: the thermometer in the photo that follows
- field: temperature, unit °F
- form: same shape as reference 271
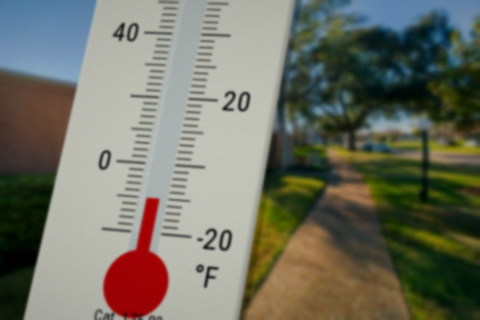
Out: -10
